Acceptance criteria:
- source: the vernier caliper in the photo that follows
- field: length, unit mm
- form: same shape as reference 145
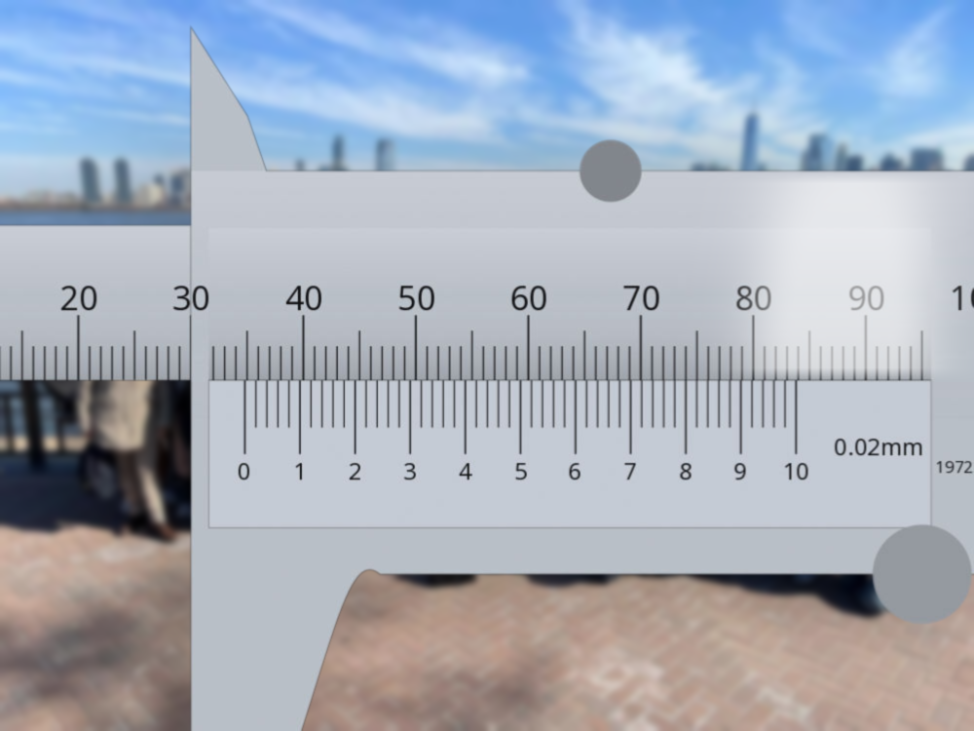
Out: 34.8
